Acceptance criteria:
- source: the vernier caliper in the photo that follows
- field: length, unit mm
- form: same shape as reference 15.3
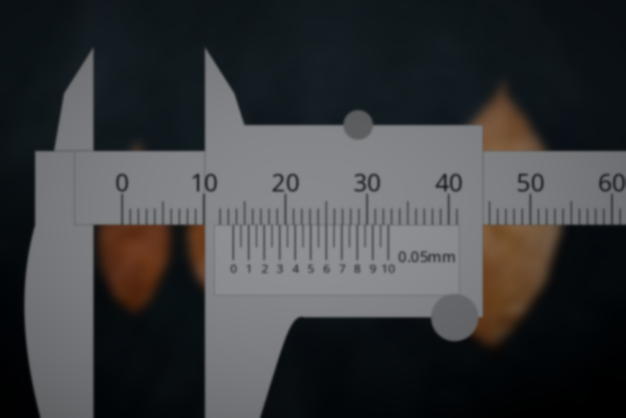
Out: 13.6
